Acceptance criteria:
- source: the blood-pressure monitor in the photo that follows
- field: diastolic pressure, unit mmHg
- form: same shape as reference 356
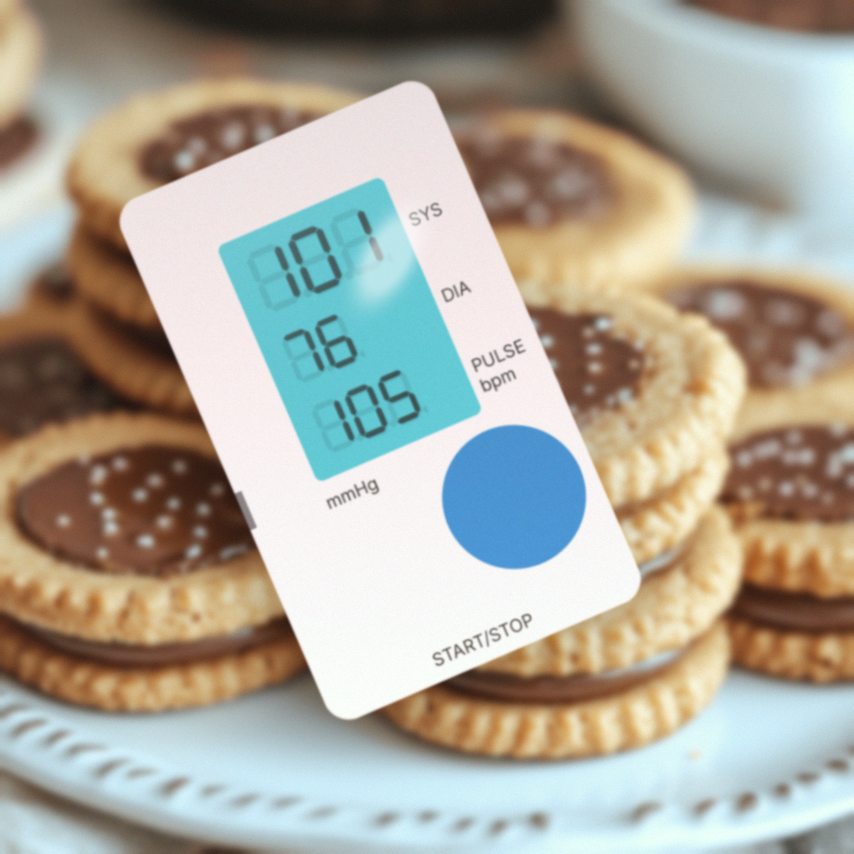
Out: 76
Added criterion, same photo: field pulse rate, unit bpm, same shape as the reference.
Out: 105
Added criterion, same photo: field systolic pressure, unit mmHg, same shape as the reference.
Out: 101
